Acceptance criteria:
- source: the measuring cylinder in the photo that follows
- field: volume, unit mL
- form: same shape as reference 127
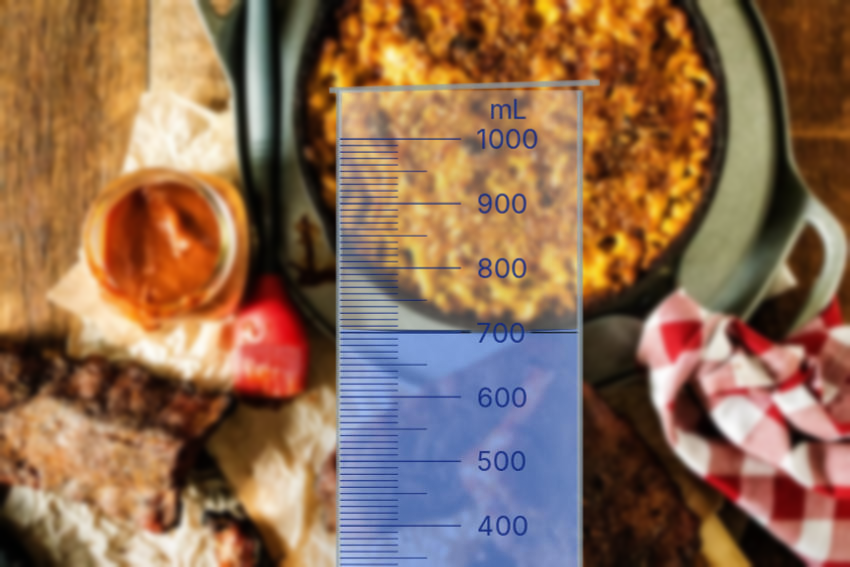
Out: 700
